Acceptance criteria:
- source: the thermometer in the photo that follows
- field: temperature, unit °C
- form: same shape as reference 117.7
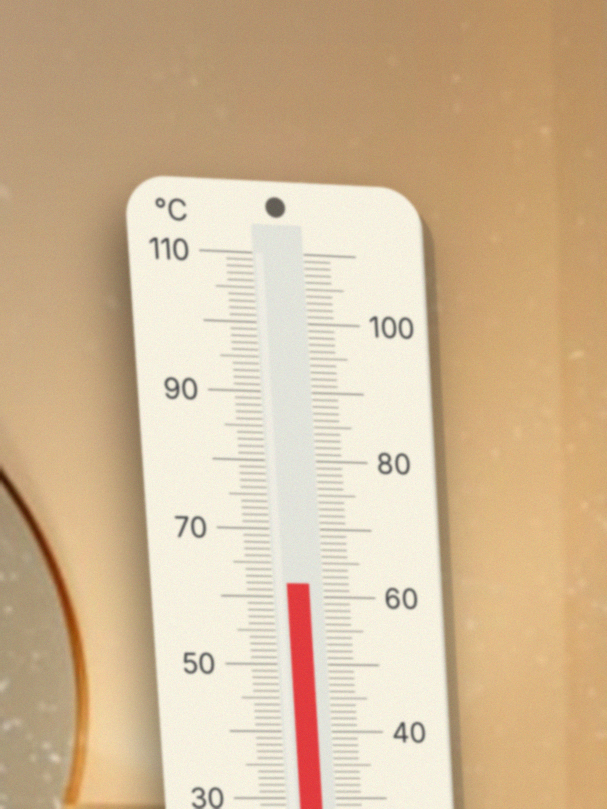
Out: 62
